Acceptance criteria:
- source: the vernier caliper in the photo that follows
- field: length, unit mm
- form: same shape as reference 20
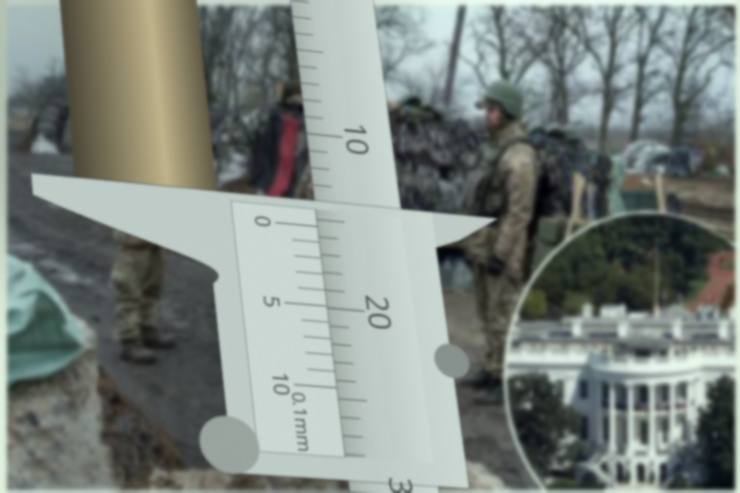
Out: 15.4
